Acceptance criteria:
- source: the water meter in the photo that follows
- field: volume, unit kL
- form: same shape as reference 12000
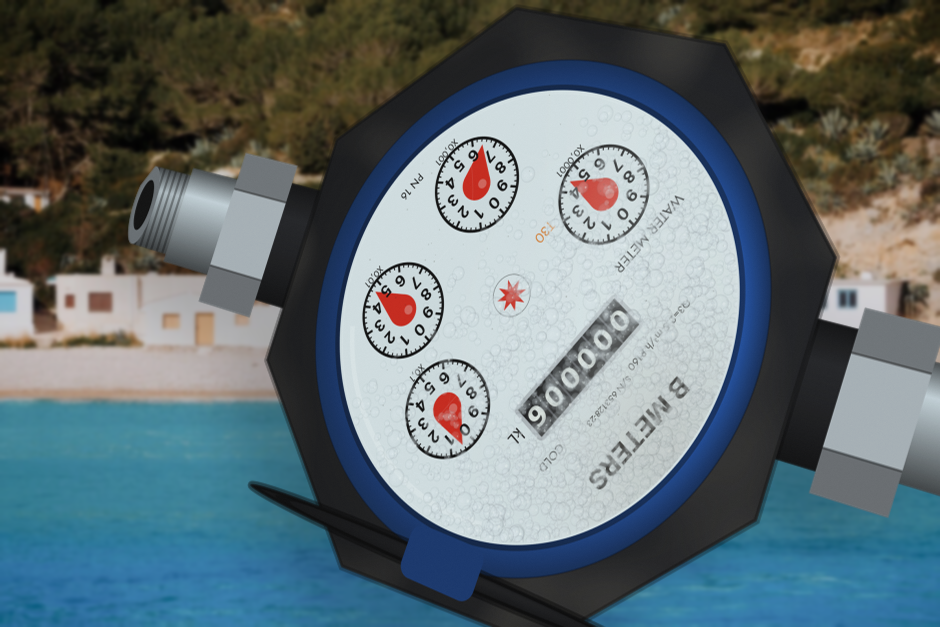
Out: 6.0464
